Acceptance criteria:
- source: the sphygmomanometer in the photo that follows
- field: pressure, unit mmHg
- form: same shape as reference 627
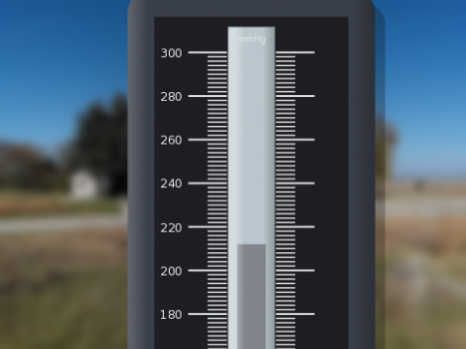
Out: 212
